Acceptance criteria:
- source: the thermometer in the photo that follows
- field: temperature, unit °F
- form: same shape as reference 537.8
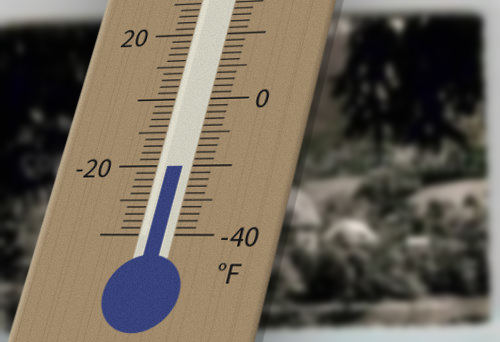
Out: -20
